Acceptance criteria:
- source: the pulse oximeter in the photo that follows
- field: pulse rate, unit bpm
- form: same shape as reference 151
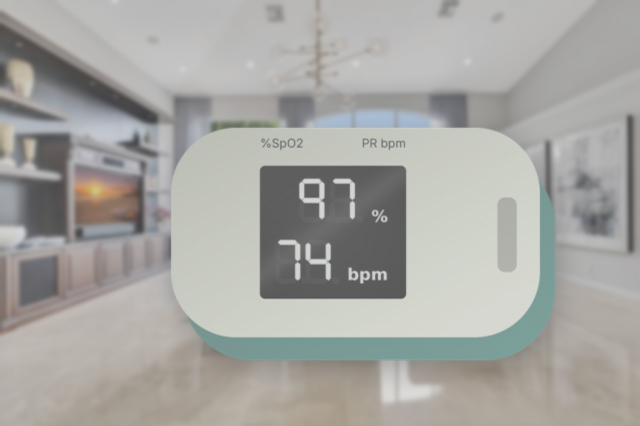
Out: 74
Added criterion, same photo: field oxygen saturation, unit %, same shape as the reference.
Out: 97
